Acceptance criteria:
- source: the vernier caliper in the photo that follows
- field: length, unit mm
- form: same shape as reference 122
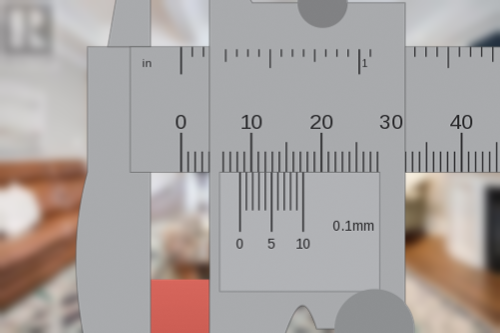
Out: 8.4
